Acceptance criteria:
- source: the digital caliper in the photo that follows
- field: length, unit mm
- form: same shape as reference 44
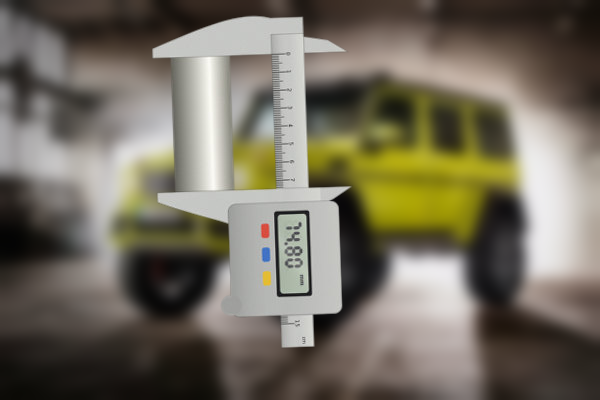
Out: 74.80
